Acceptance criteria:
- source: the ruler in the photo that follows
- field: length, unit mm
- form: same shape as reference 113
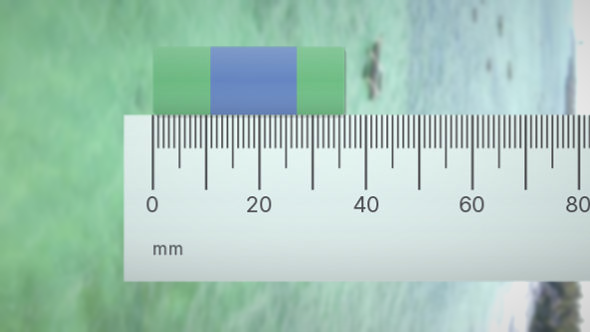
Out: 36
